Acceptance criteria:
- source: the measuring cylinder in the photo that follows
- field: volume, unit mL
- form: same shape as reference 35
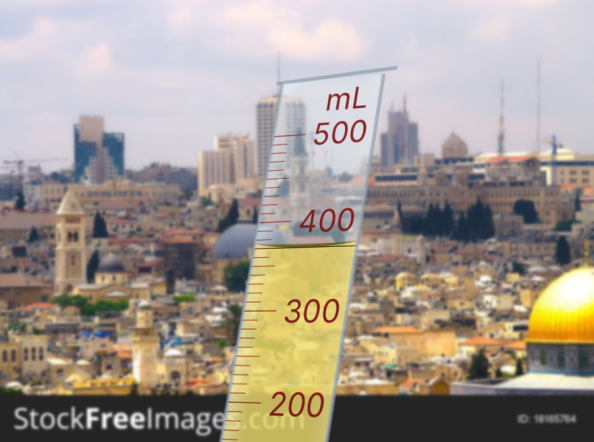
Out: 370
